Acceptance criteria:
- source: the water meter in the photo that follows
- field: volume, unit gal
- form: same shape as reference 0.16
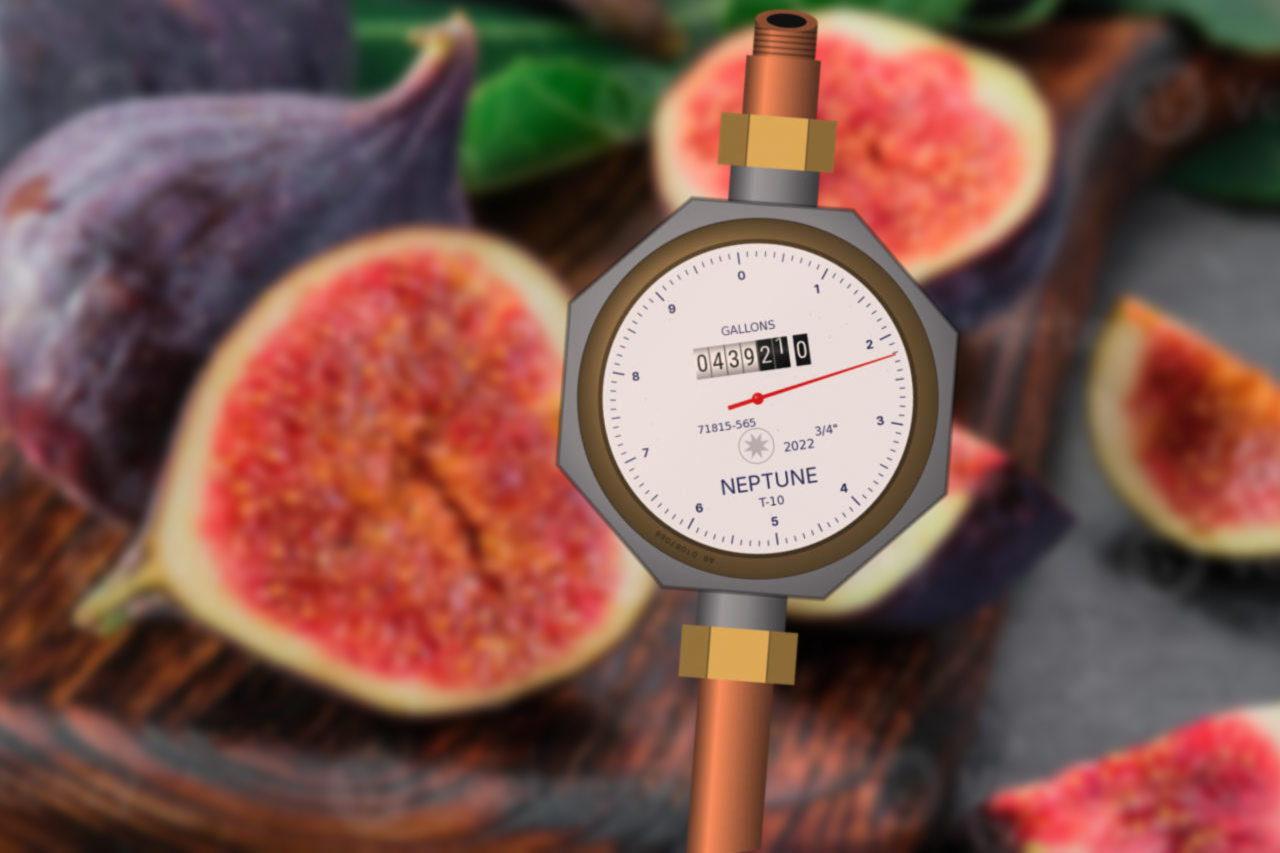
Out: 439212.2
